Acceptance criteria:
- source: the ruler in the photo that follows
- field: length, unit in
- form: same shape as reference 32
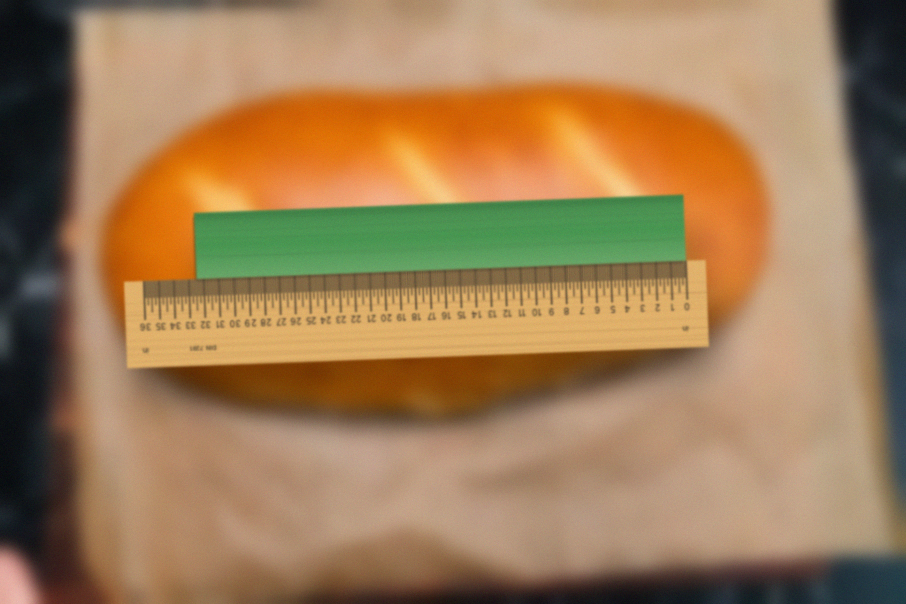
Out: 32.5
